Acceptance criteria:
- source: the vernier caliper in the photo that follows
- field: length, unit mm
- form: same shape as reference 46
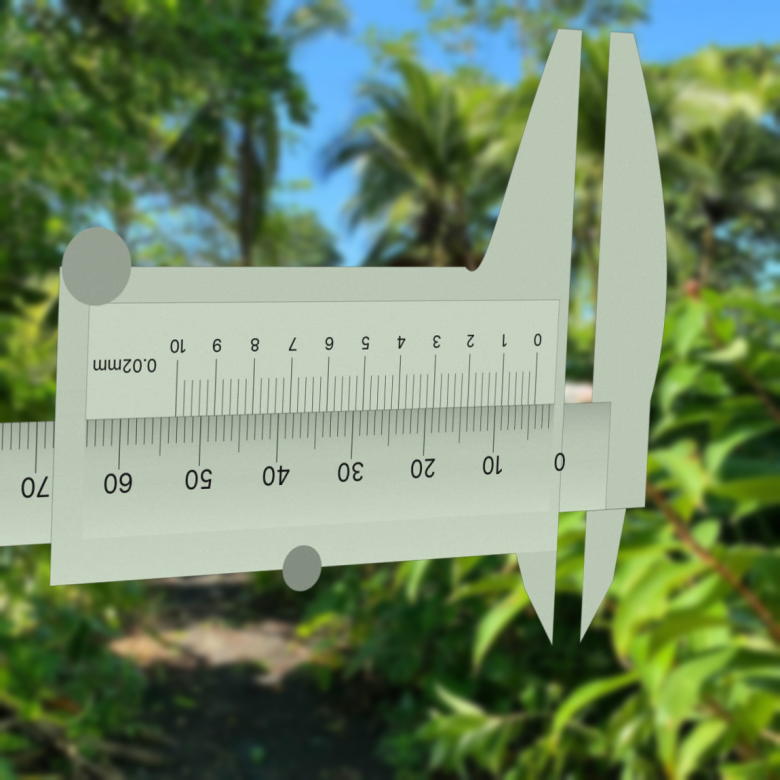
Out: 4.2
